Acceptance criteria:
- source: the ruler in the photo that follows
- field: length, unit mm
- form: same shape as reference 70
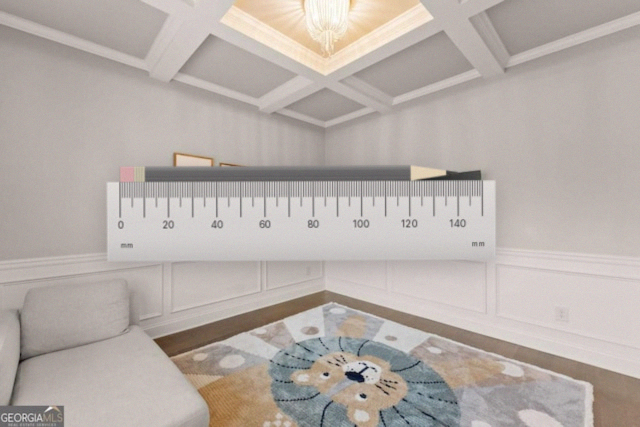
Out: 140
